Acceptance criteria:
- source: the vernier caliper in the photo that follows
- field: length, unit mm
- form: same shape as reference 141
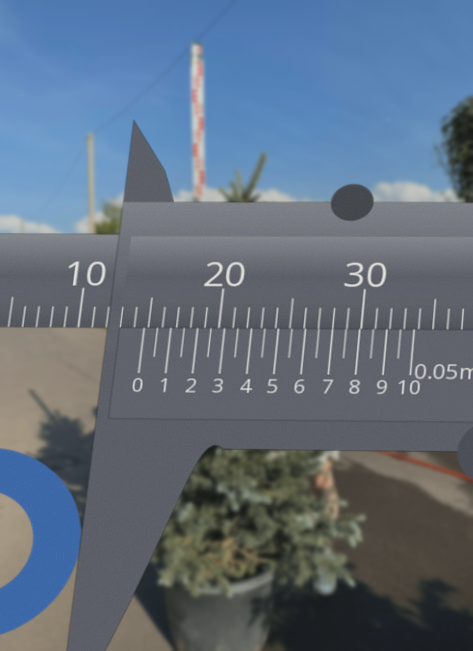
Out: 14.7
